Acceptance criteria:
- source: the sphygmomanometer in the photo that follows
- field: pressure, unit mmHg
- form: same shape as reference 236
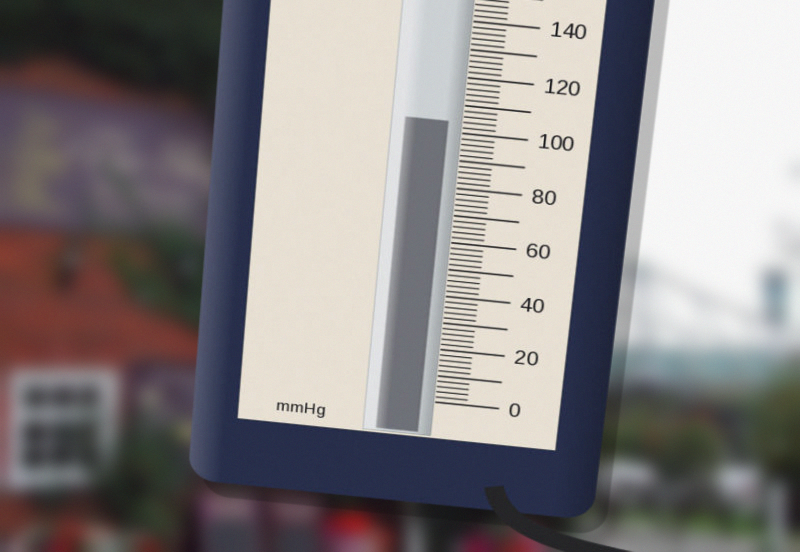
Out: 104
